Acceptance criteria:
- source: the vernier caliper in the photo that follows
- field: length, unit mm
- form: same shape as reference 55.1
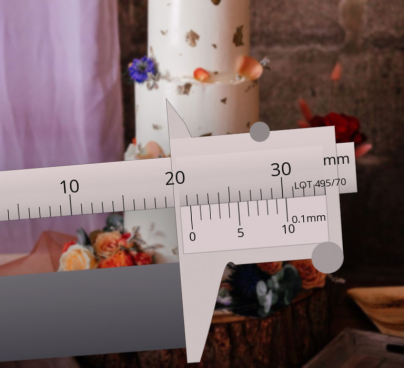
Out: 21.3
